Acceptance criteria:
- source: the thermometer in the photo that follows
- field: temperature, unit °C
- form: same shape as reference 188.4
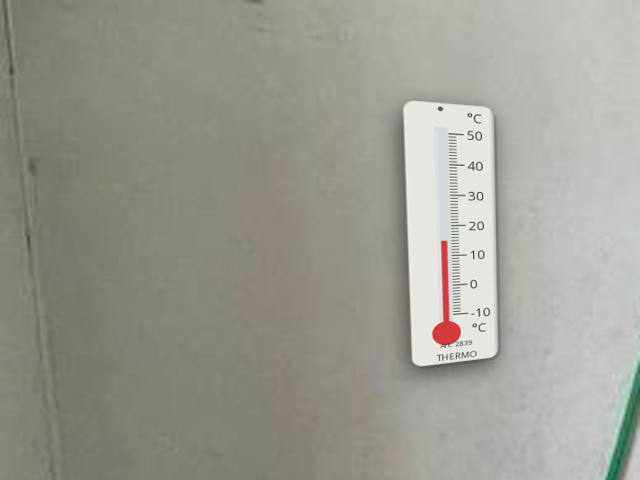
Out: 15
